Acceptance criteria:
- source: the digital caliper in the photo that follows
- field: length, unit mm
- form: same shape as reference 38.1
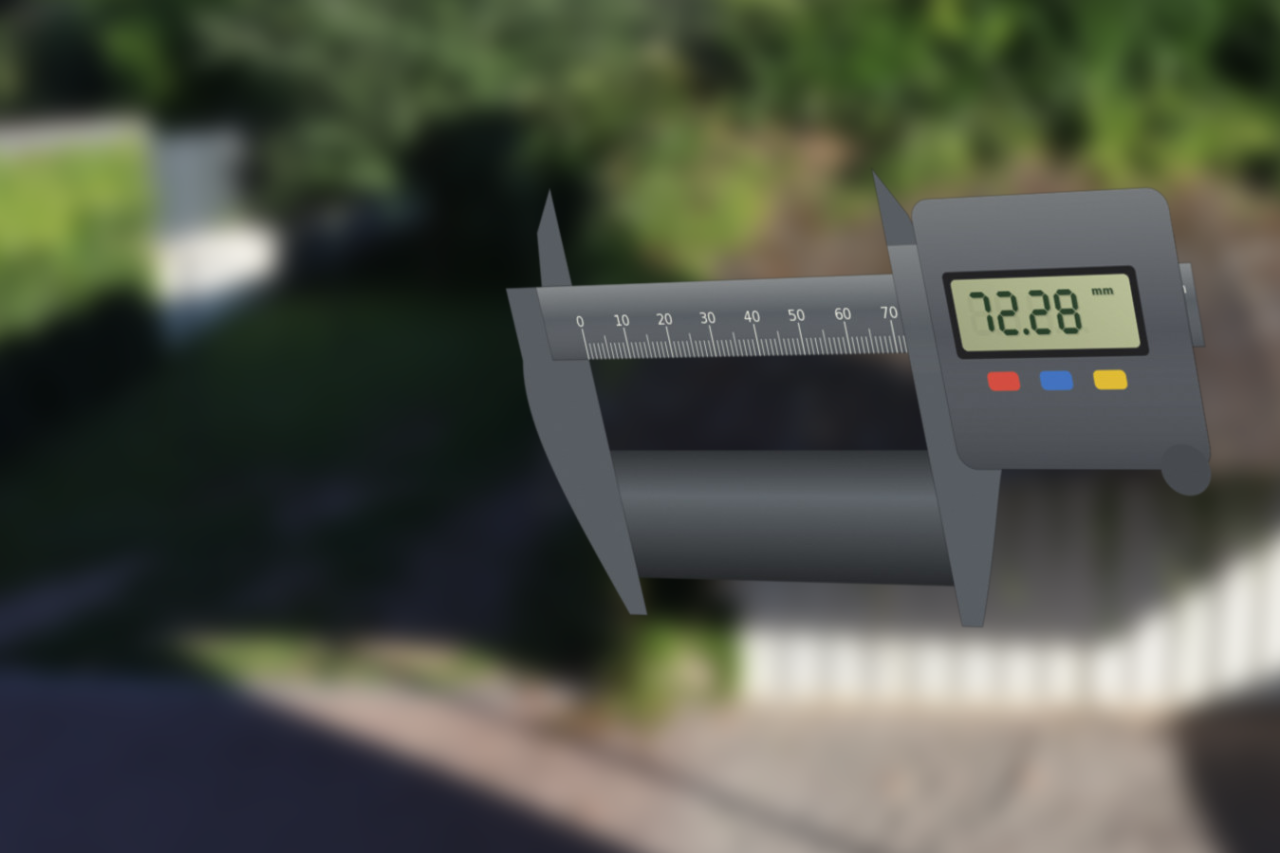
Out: 72.28
